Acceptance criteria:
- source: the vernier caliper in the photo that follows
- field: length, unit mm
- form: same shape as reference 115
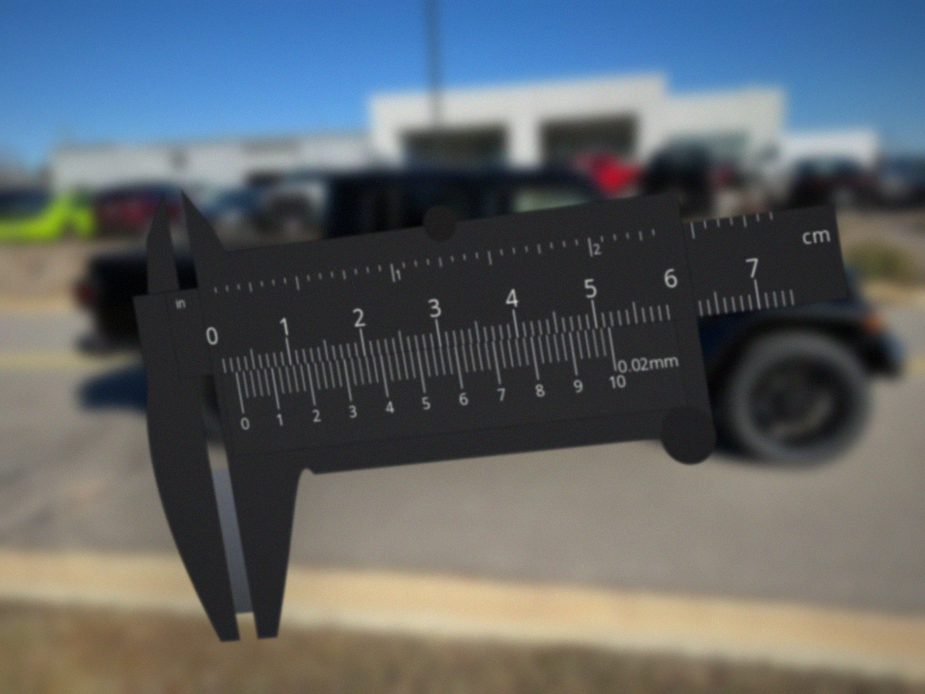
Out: 2.5
